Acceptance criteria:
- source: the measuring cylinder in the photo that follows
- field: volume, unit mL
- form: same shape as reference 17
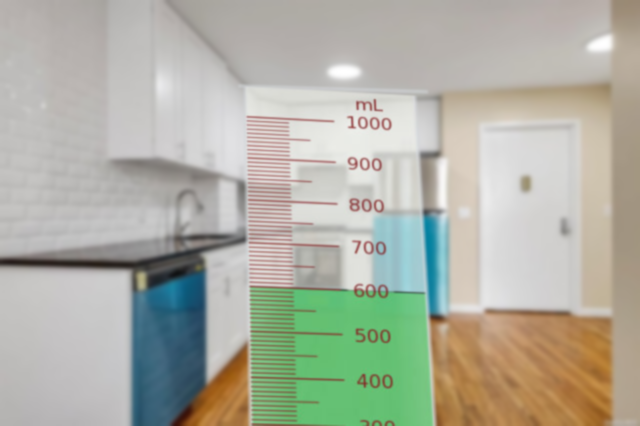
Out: 600
